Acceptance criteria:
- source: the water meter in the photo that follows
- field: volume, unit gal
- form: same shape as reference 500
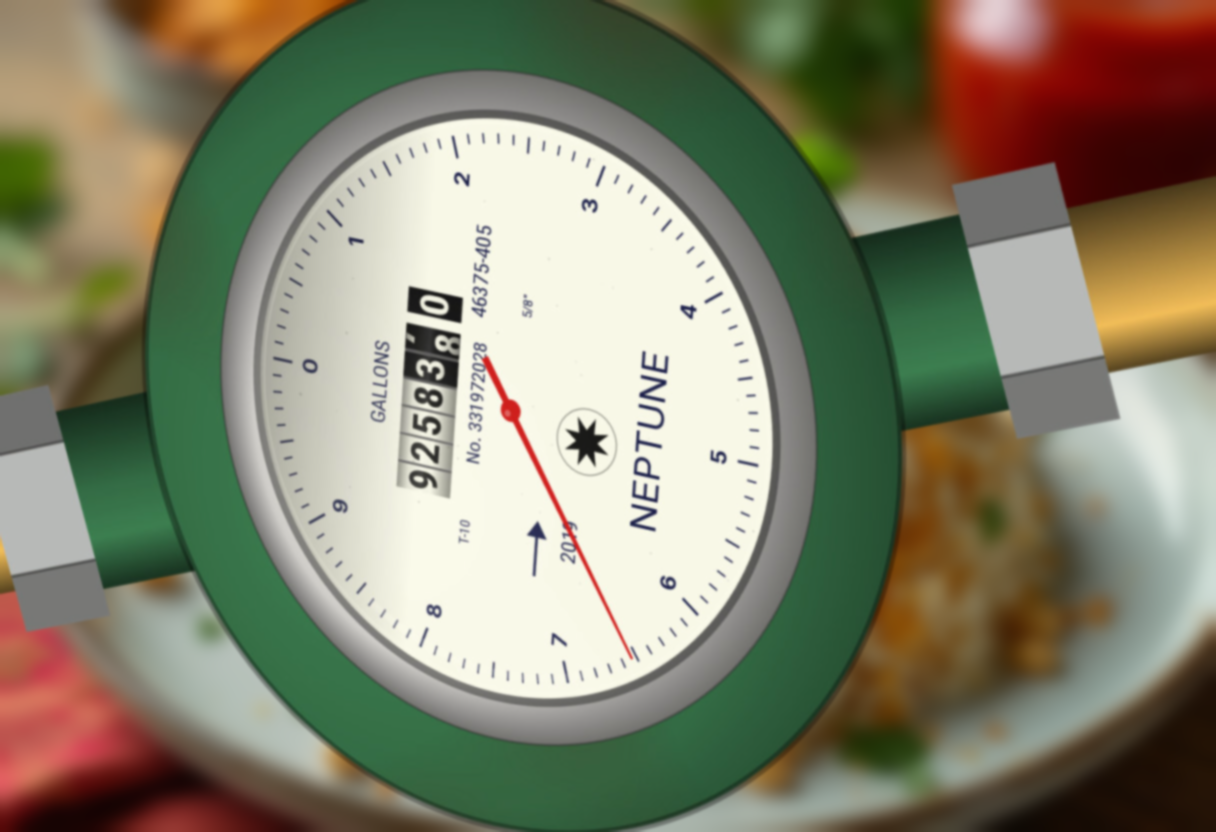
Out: 9258376.5
